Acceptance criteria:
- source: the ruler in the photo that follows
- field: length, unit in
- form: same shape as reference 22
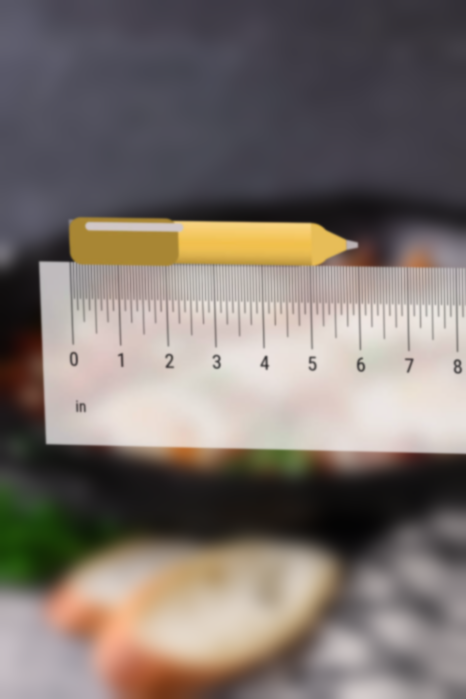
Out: 6
